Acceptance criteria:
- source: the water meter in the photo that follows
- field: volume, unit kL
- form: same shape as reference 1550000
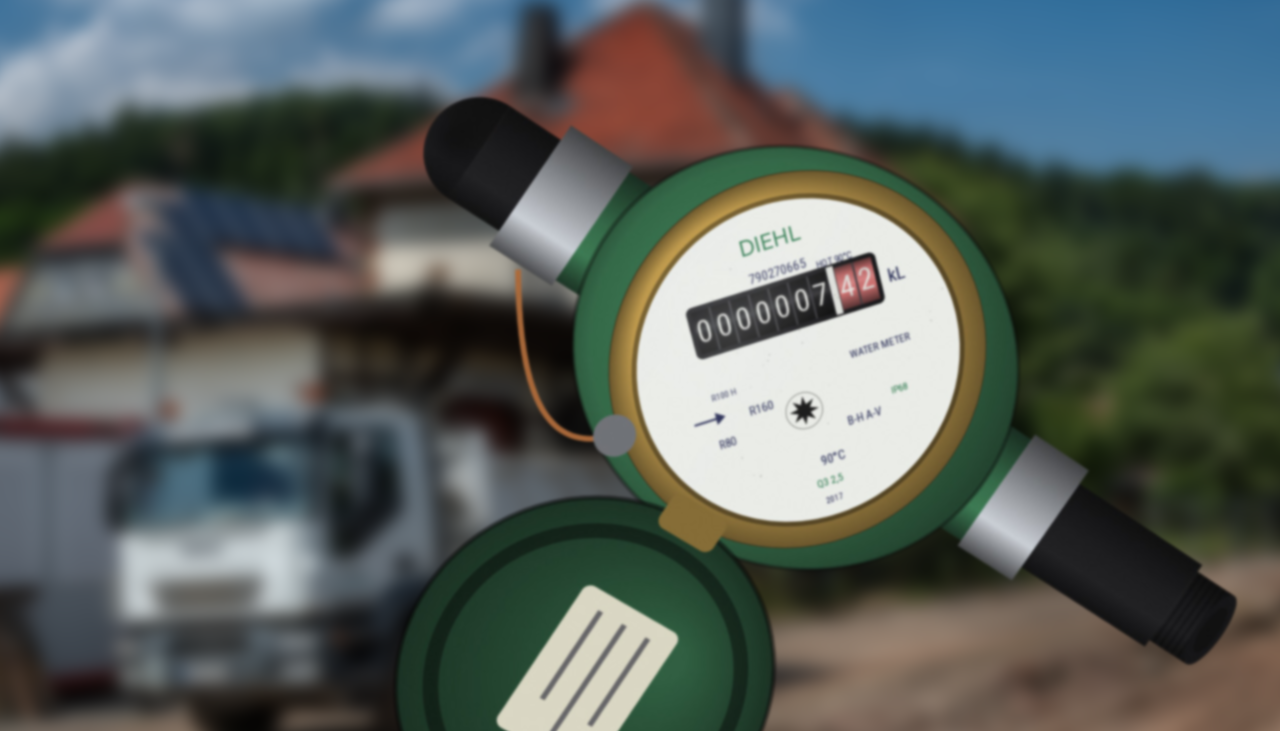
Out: 7.42
